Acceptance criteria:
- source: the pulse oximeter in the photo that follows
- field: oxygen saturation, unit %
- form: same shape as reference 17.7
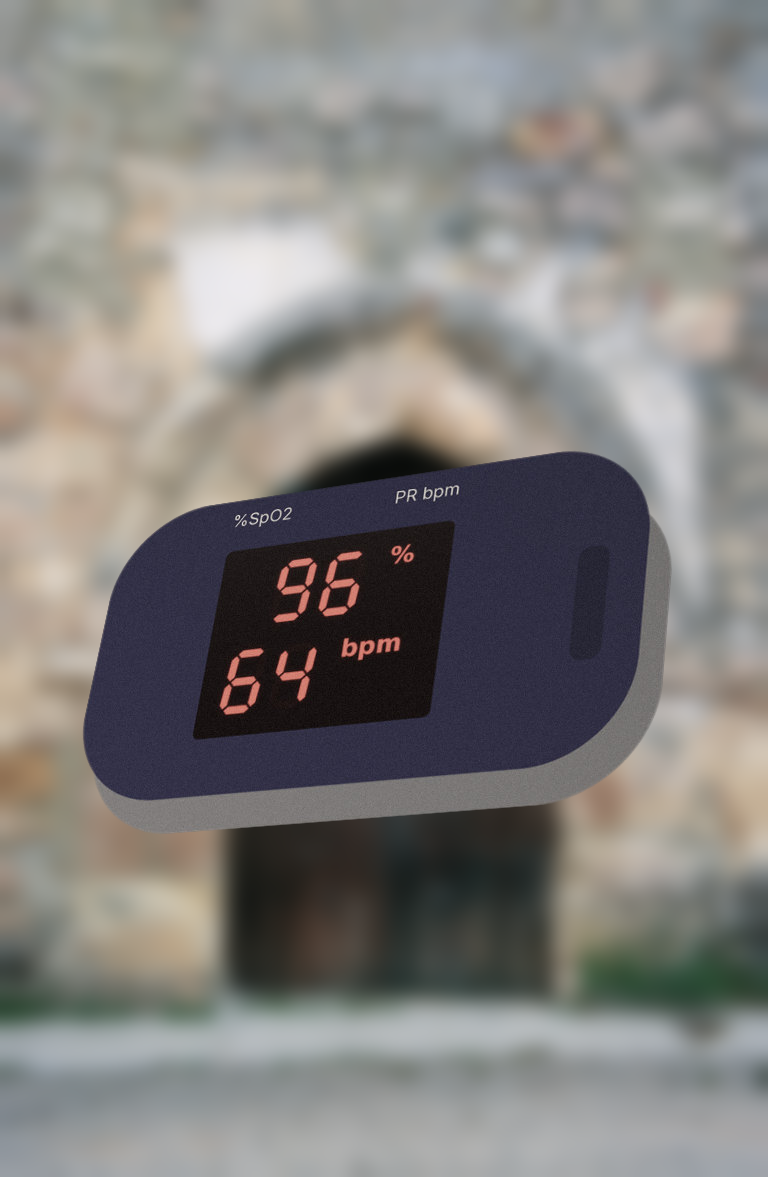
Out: 96
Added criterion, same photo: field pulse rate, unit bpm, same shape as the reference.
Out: 64
